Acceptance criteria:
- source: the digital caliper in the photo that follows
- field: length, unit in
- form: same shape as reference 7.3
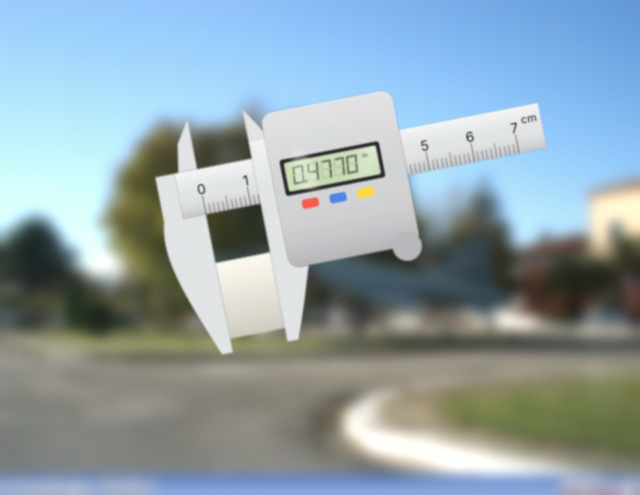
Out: 0.4770
